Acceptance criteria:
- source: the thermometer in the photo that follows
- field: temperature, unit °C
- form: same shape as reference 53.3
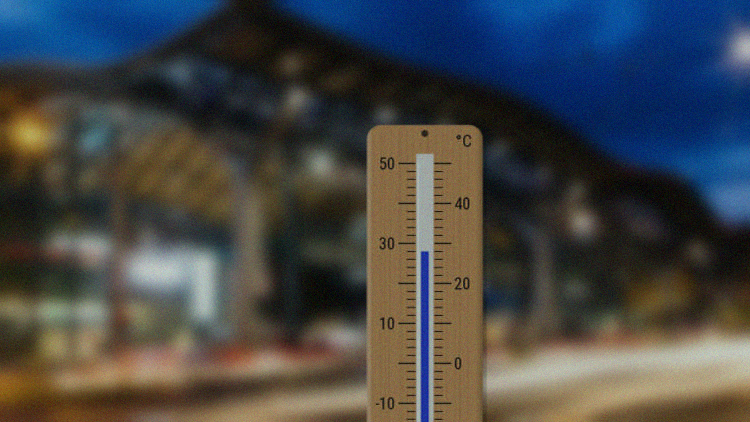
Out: 28
